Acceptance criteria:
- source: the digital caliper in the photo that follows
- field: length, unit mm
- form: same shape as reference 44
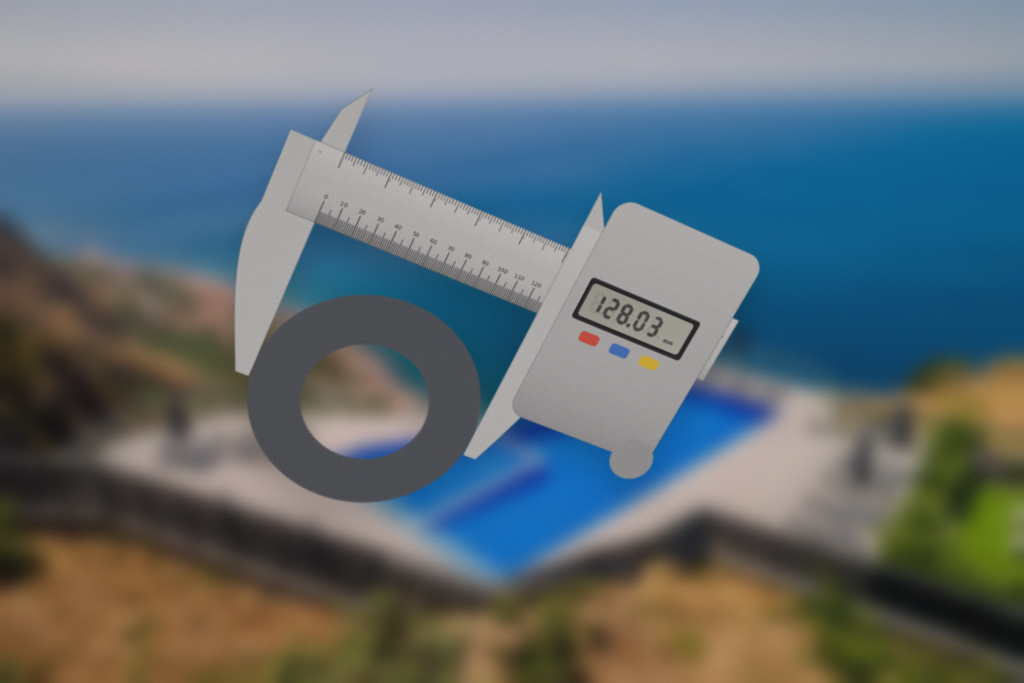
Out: 128.03
